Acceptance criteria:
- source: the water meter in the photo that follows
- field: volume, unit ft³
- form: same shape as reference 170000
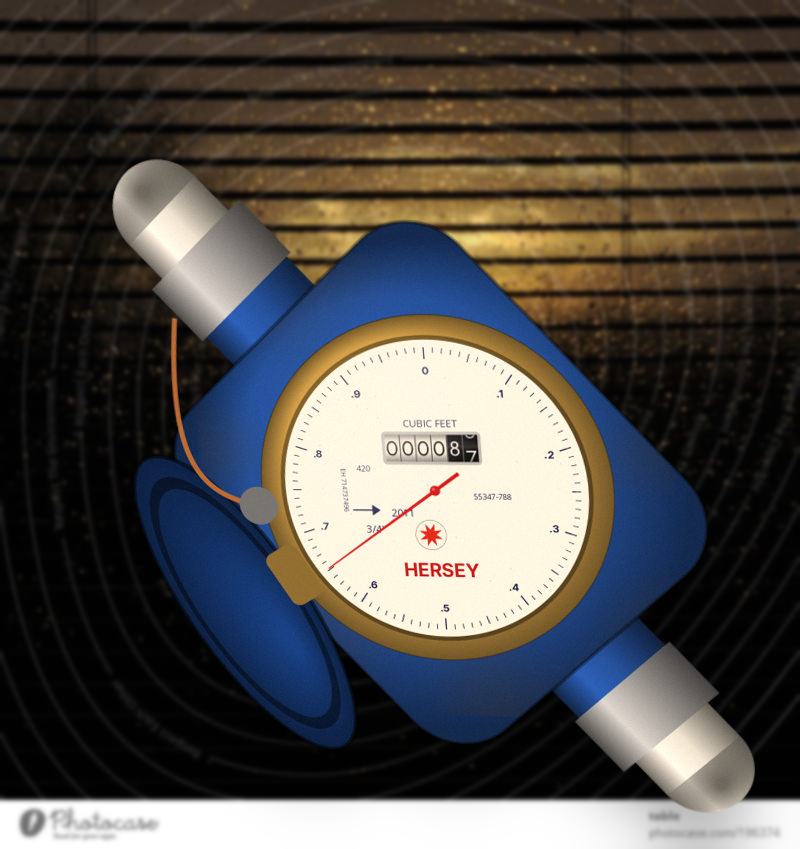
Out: 86.65
